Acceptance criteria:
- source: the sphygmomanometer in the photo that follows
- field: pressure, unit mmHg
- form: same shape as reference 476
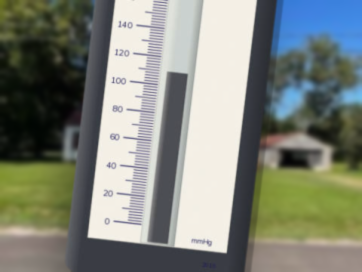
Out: 110
